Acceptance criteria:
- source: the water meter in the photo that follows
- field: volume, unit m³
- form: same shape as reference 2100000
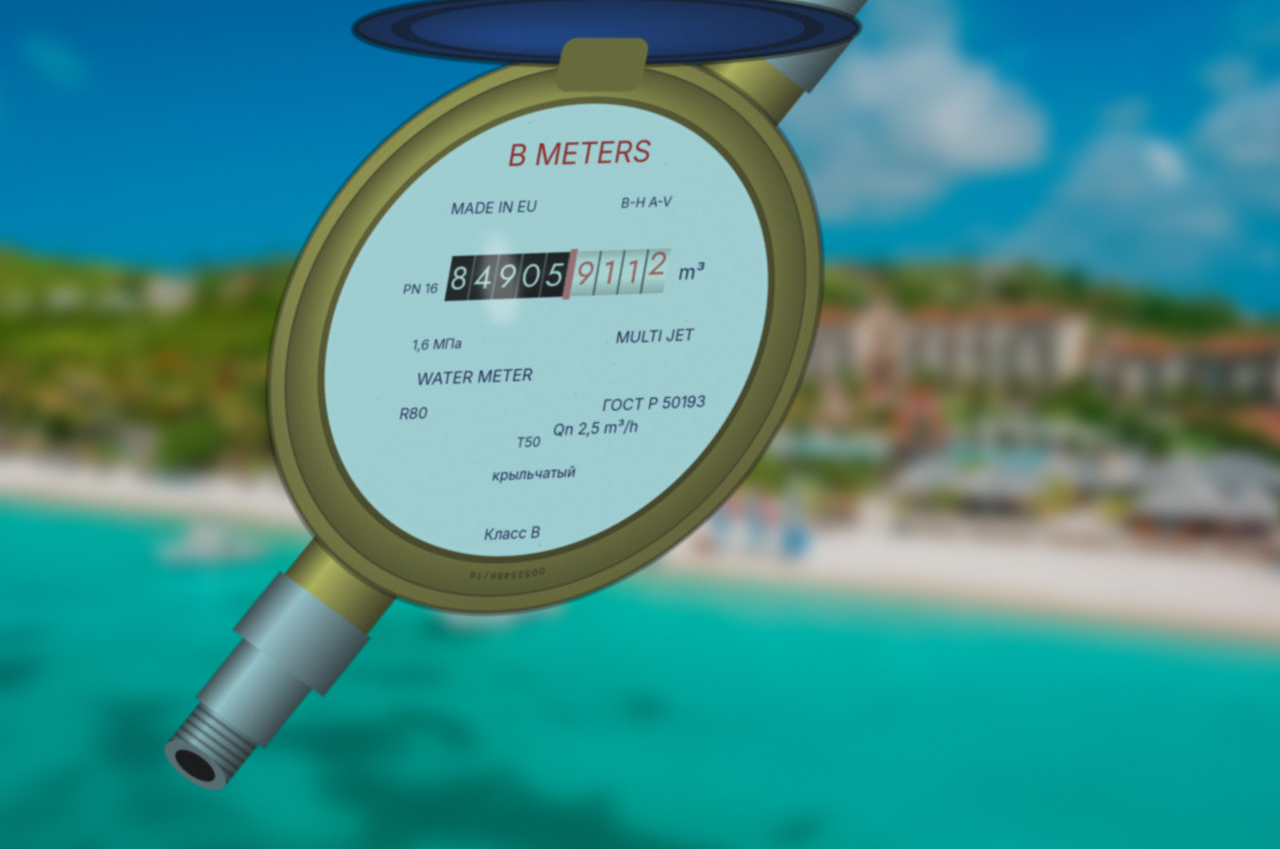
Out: 84905.9112
